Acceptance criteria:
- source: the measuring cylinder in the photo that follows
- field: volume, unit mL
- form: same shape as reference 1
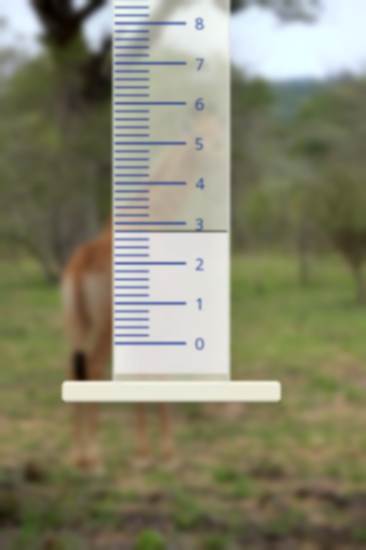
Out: 2.8
